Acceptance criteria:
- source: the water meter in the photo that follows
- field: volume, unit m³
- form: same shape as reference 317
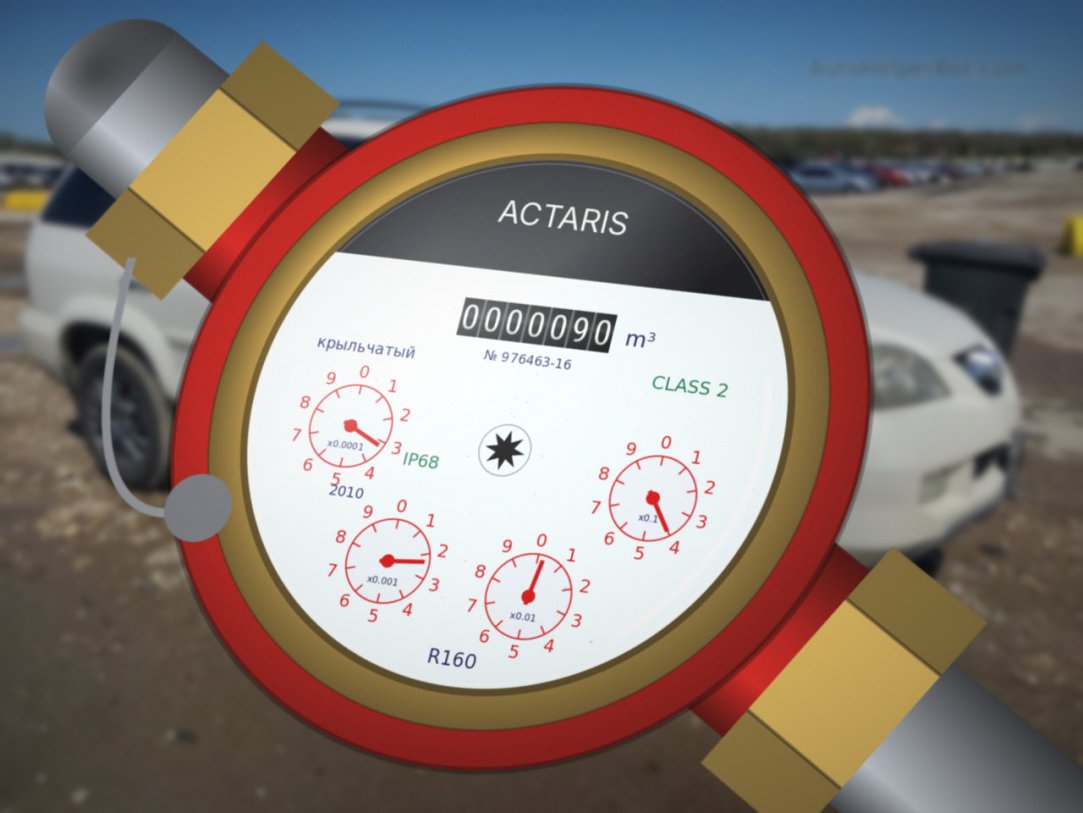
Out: 90.4023
